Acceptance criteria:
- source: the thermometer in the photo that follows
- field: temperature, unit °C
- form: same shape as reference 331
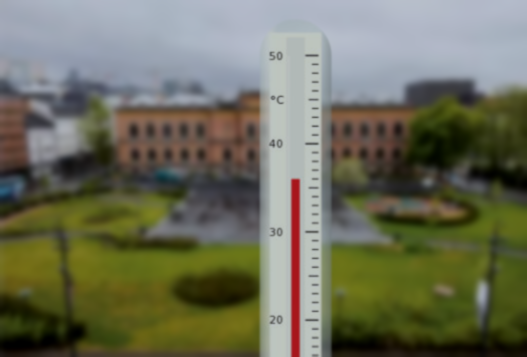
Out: 36
